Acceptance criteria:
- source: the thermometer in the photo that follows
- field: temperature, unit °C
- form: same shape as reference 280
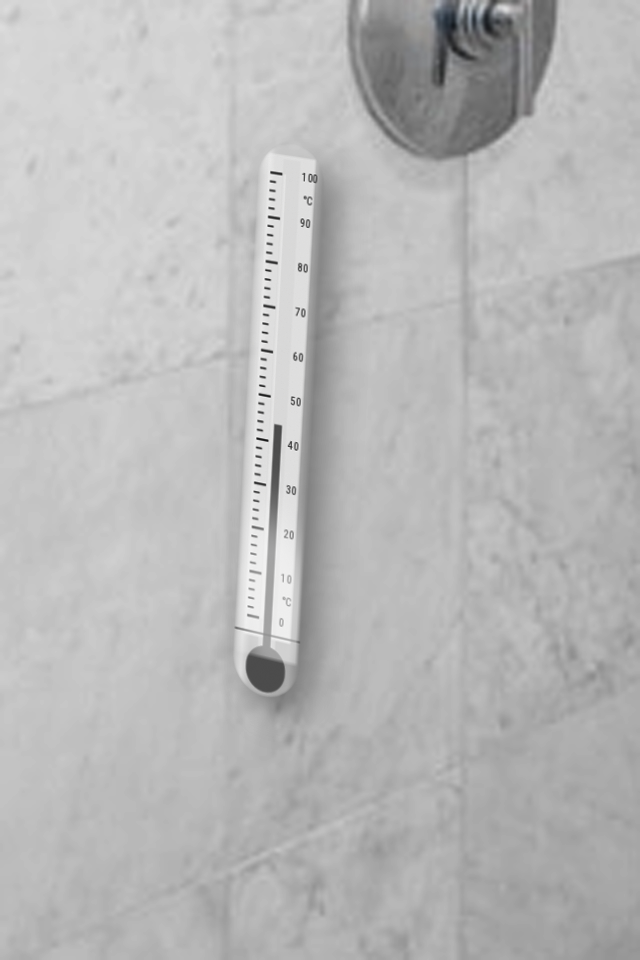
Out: 44
